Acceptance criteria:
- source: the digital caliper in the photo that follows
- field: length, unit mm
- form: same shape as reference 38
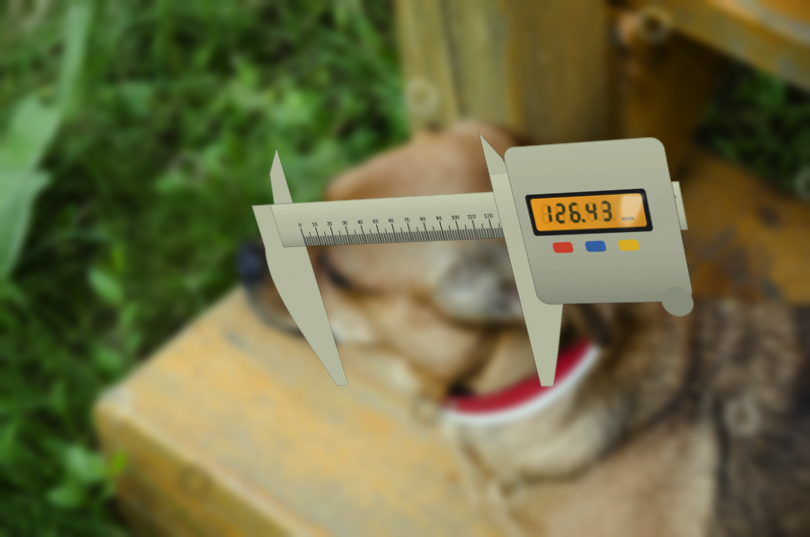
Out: 126.43
